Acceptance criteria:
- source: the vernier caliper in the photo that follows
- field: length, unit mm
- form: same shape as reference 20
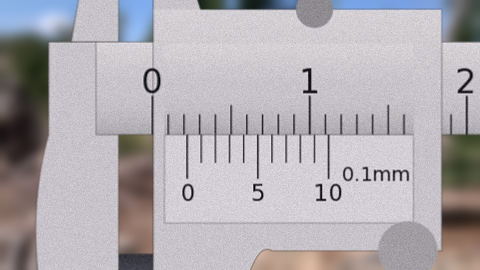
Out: 2.2
